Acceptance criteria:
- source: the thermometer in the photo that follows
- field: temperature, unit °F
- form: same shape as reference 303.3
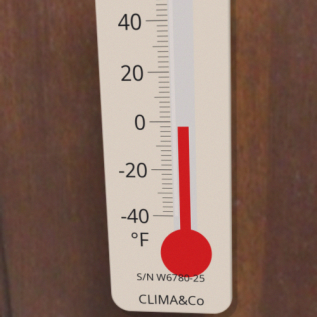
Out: -2
